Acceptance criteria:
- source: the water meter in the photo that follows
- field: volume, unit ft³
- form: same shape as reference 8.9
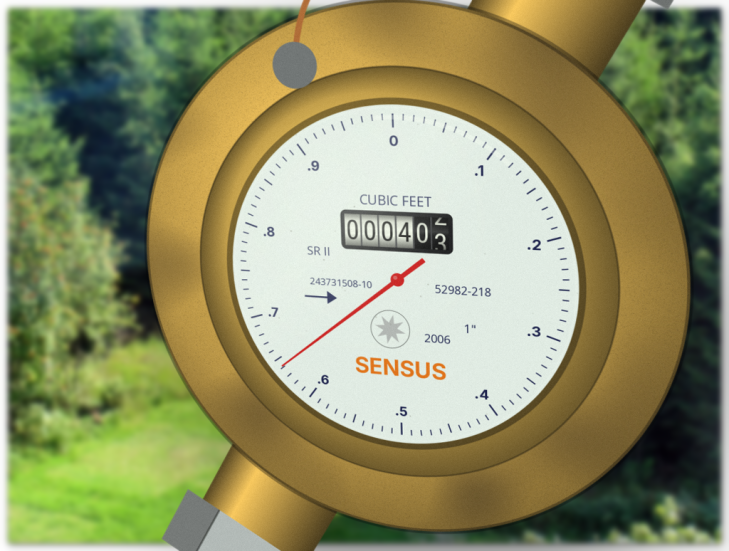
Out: 402.64
